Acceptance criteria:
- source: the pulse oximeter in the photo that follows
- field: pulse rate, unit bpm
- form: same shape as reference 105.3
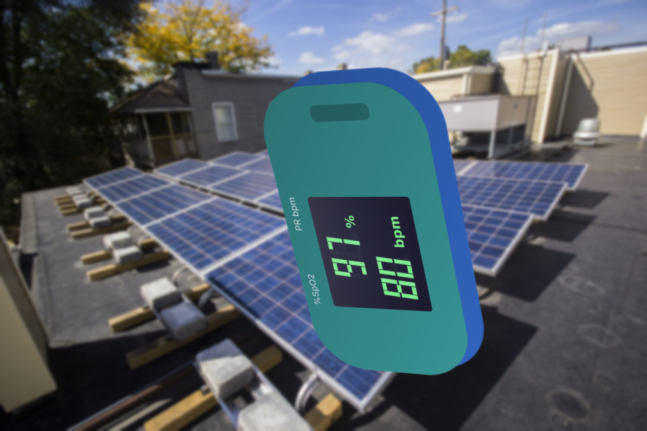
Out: 80
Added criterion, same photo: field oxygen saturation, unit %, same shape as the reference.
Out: 97
